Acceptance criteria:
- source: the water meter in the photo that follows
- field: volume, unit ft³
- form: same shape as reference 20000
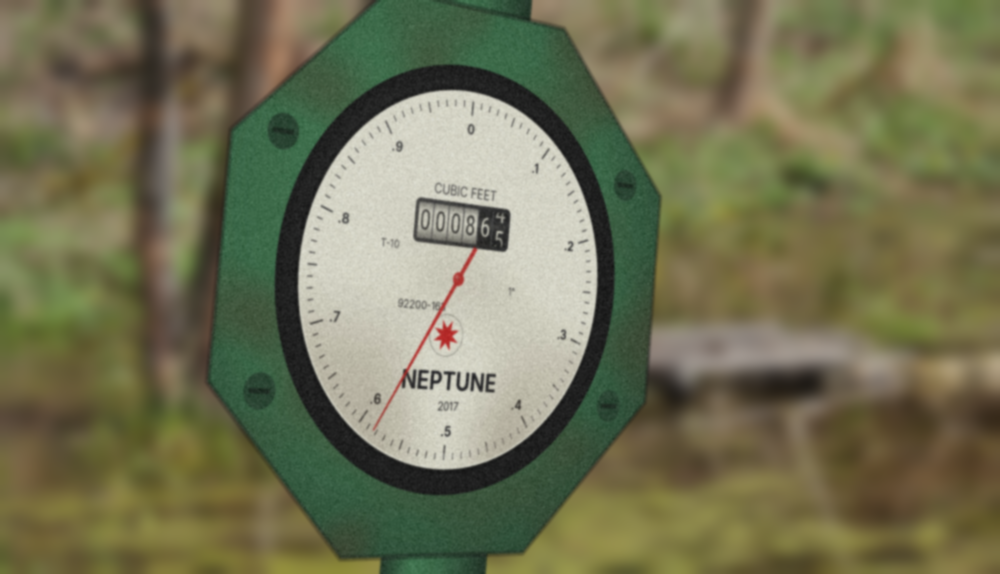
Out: 864.58
